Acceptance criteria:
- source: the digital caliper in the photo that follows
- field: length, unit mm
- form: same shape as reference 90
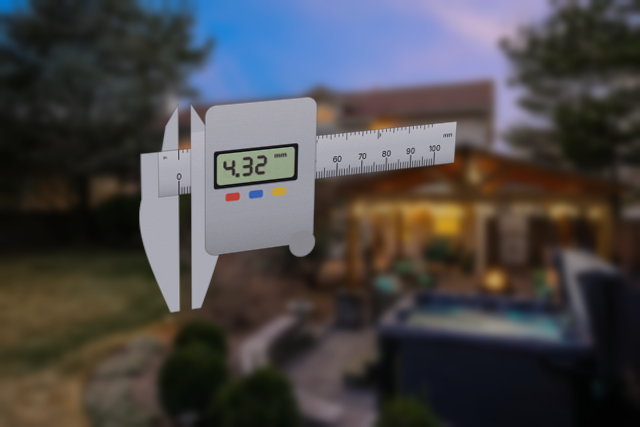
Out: 4.32
